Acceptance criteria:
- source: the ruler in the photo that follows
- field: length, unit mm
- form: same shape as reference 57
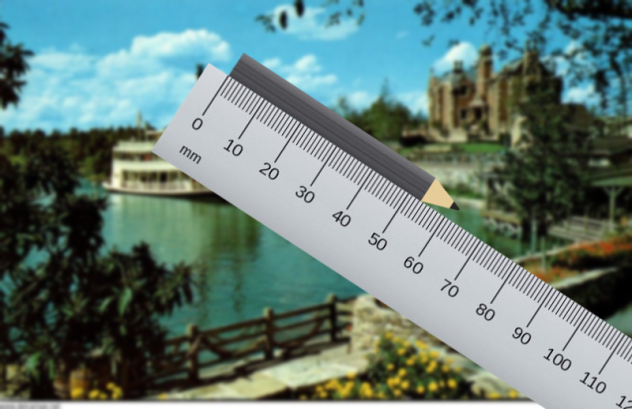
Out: 62
